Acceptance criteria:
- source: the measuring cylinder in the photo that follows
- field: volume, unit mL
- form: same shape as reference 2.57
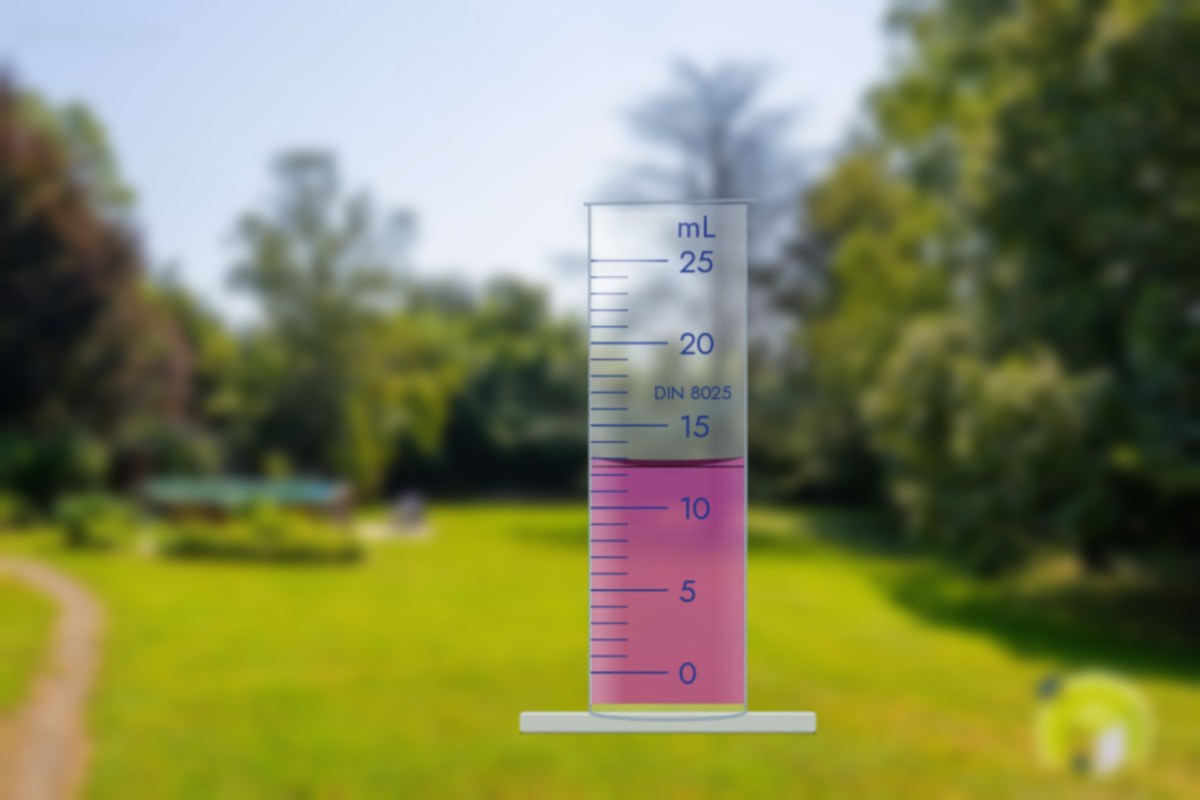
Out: 12.5
